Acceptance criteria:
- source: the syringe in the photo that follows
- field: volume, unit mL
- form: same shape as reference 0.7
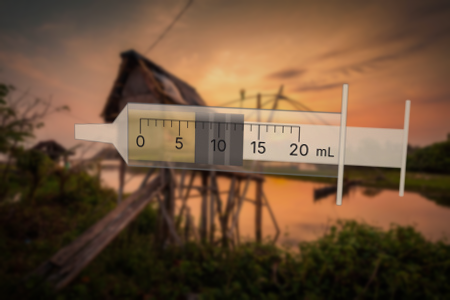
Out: 7
